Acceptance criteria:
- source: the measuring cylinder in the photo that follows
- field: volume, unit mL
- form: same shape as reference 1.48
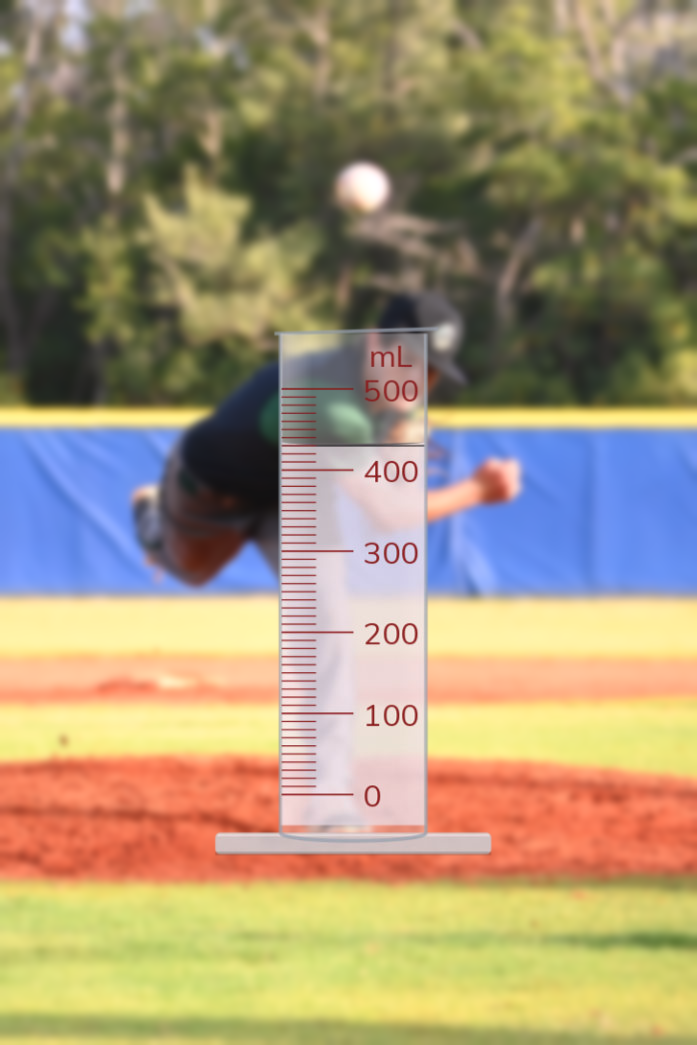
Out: 430
